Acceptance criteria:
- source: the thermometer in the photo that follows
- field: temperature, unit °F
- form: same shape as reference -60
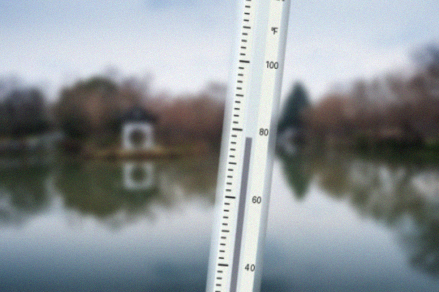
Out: 78
